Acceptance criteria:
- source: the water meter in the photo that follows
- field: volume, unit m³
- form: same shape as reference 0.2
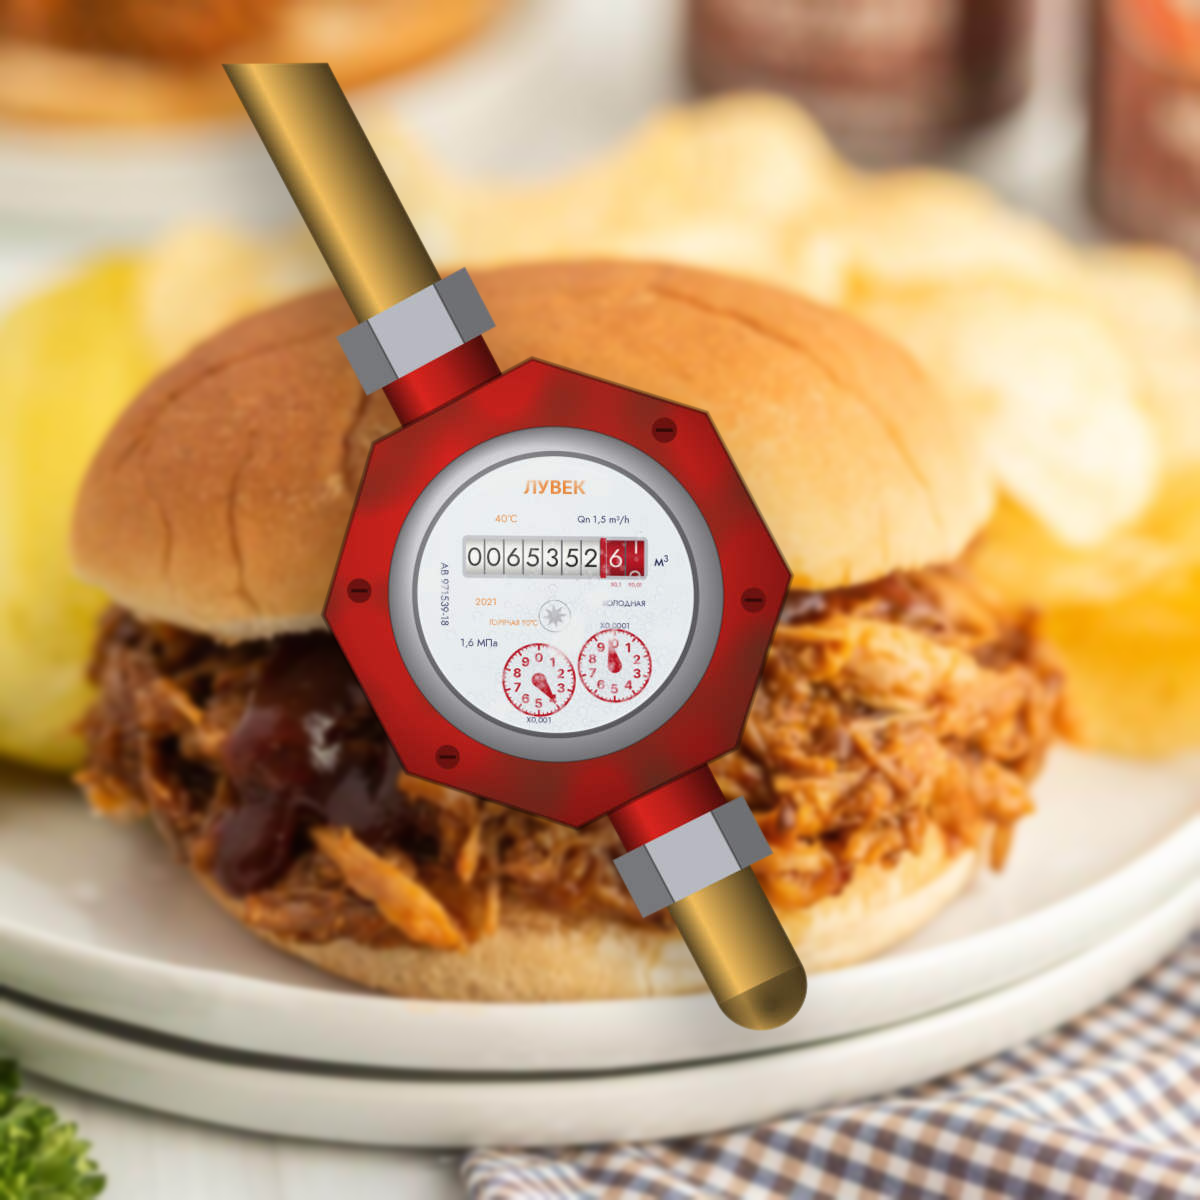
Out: 65352.6139
